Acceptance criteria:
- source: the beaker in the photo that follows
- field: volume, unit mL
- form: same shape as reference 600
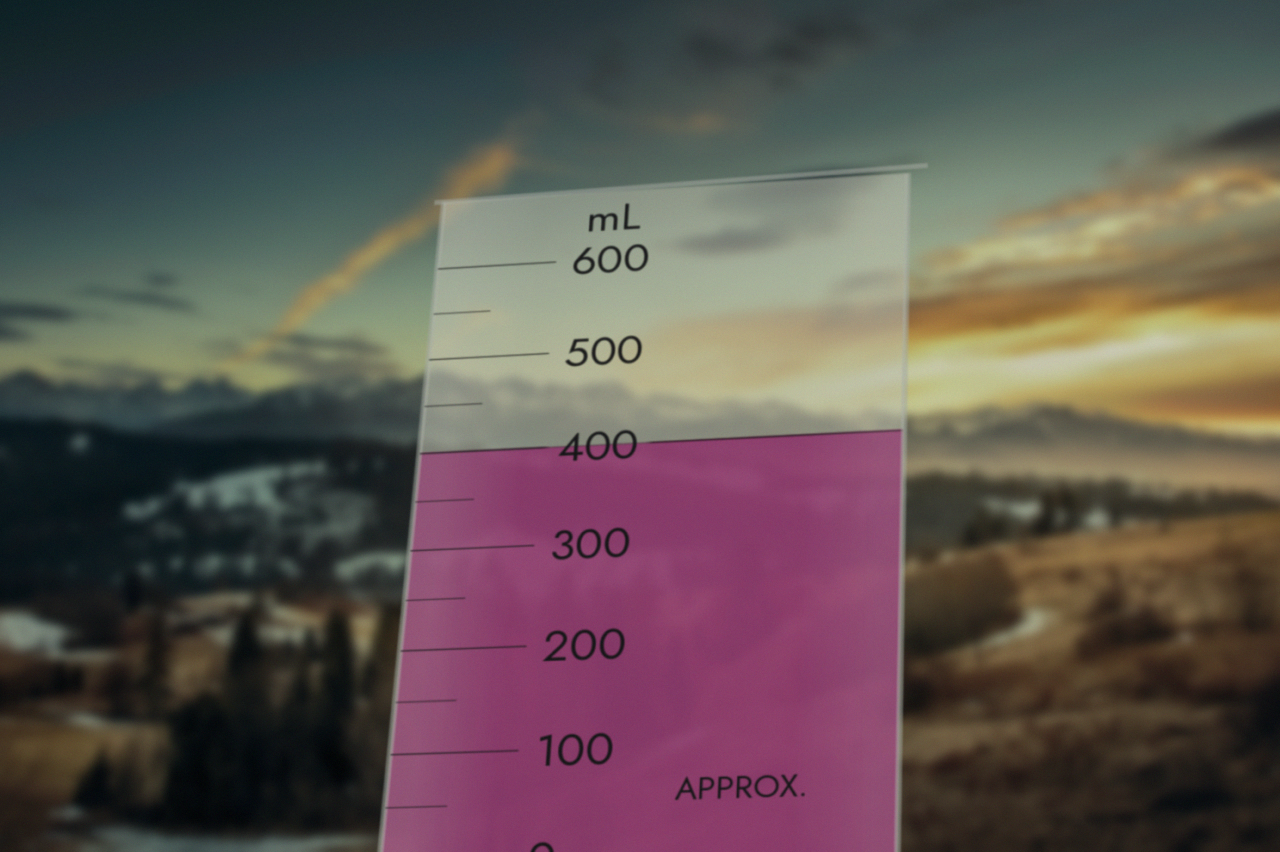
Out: 400
